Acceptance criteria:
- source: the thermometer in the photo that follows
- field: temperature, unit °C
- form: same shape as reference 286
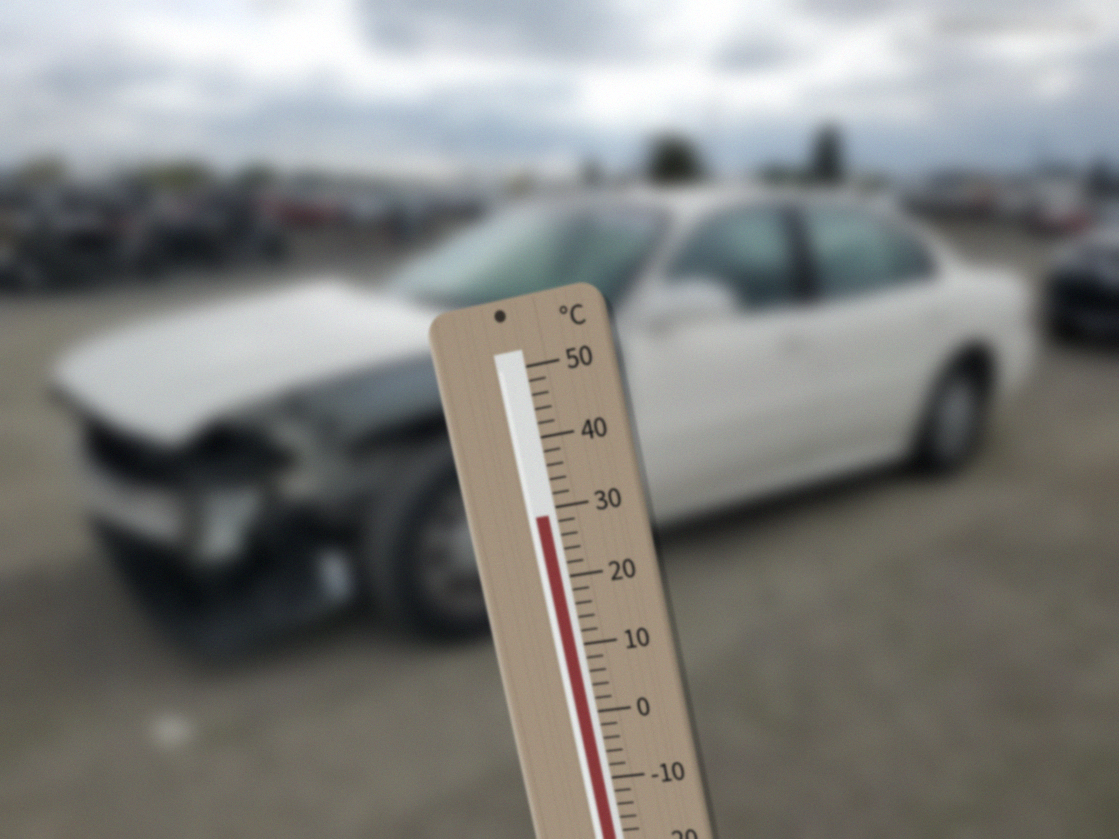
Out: 29
